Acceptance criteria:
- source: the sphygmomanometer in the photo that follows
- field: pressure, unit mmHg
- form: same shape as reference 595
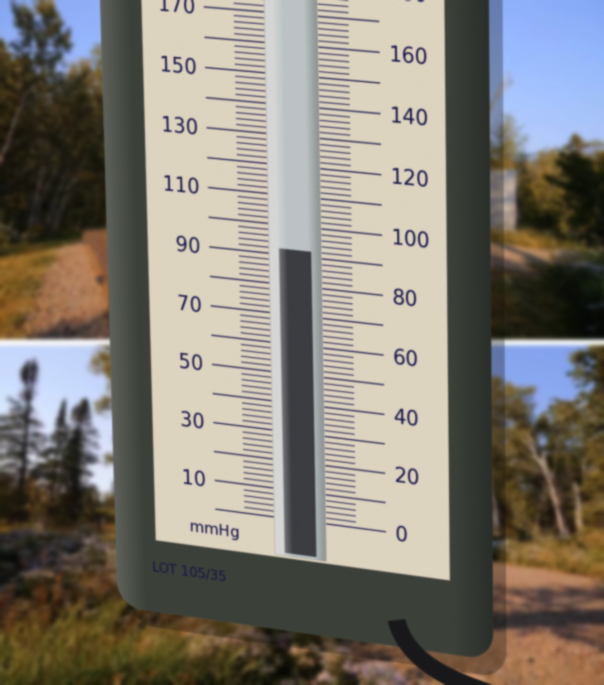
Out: 92
